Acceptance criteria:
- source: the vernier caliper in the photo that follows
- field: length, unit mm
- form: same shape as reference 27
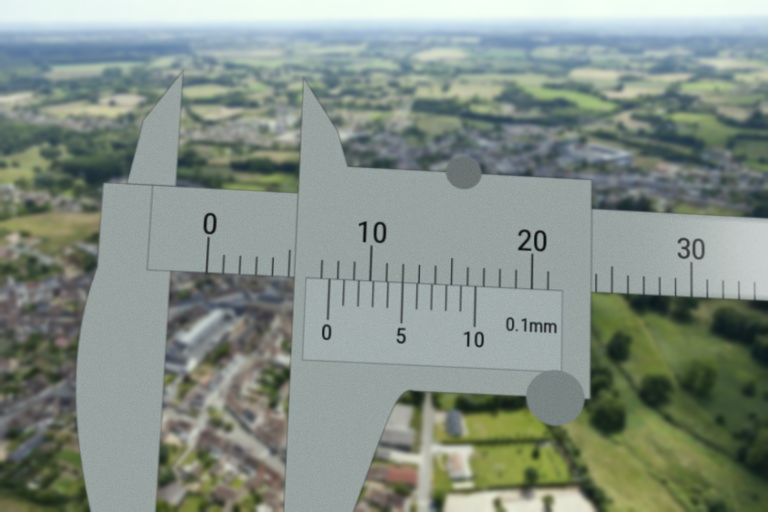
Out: 7.5
